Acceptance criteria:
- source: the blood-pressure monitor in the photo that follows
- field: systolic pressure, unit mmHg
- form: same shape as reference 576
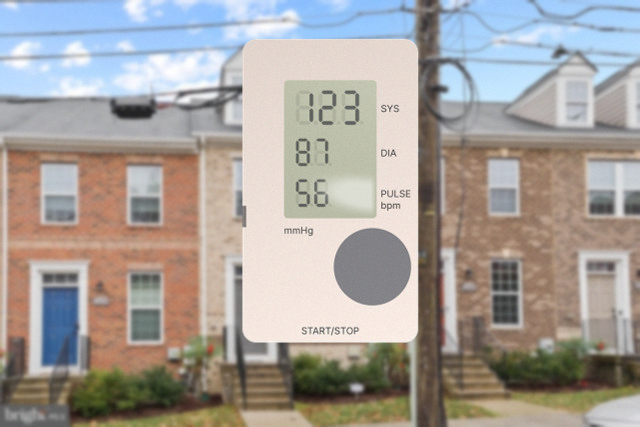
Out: 123
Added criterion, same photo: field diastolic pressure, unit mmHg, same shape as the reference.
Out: 87
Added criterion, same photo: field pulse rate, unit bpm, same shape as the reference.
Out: 56
